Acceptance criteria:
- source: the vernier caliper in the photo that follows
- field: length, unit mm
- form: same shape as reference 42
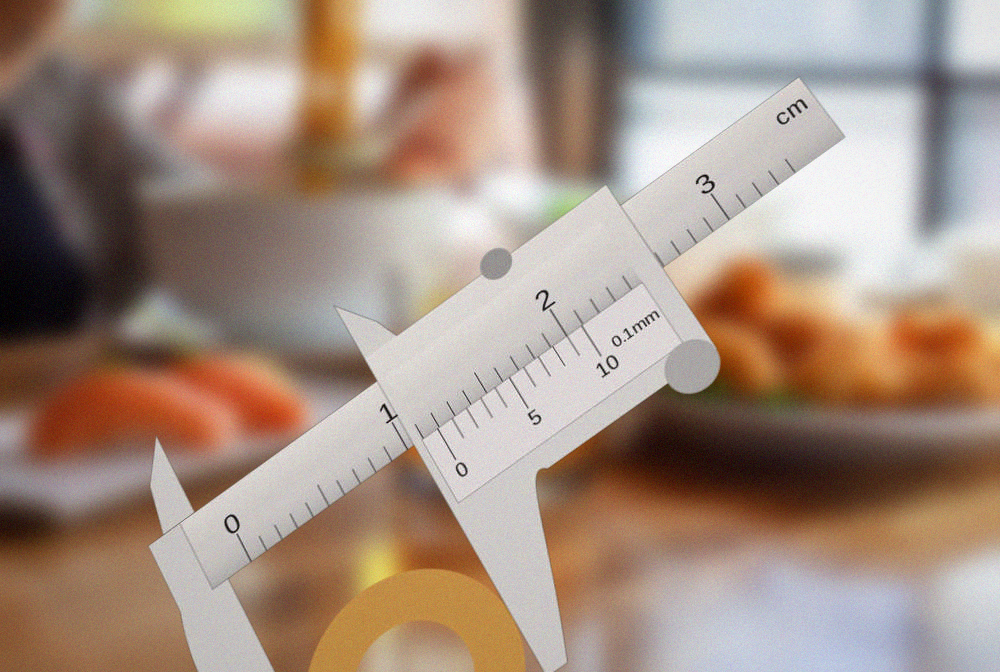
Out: 11.9
